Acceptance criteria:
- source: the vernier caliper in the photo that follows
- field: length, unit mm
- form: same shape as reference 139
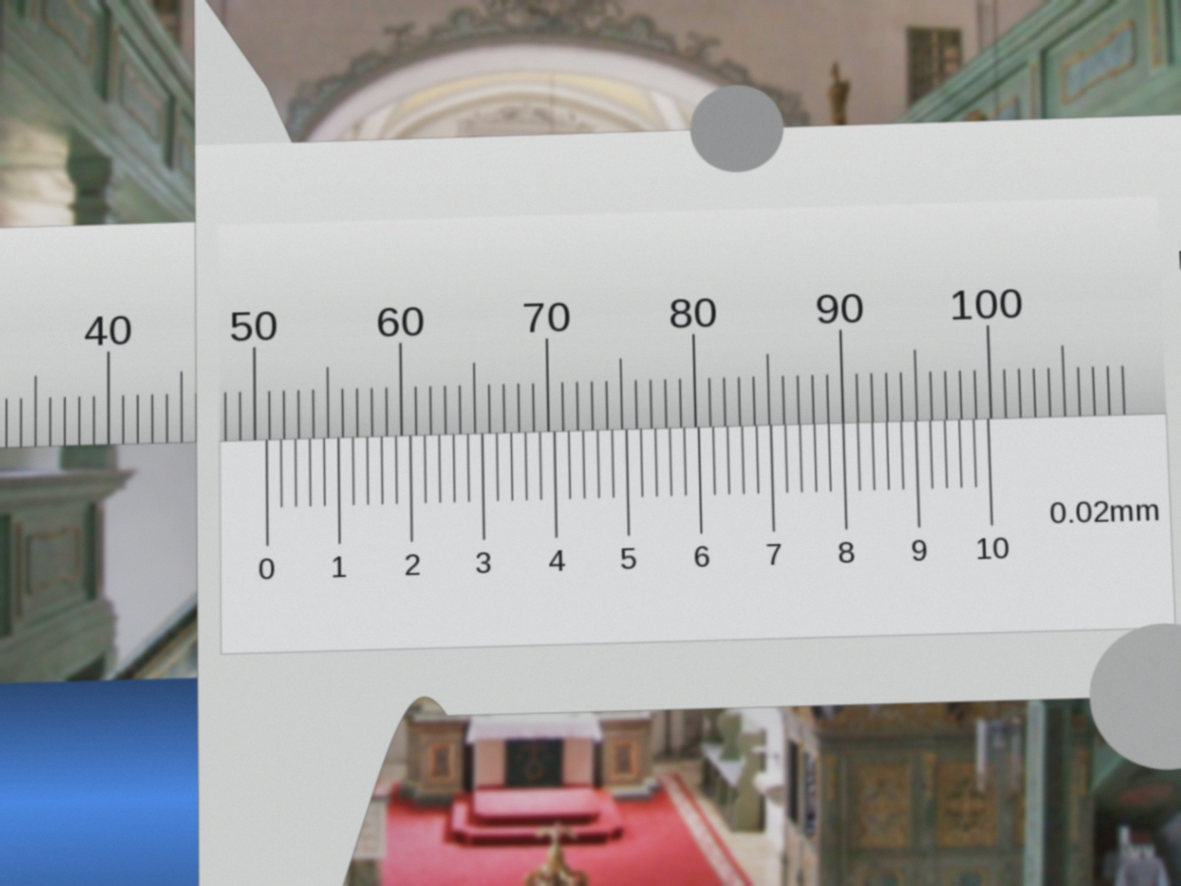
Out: 50.8
